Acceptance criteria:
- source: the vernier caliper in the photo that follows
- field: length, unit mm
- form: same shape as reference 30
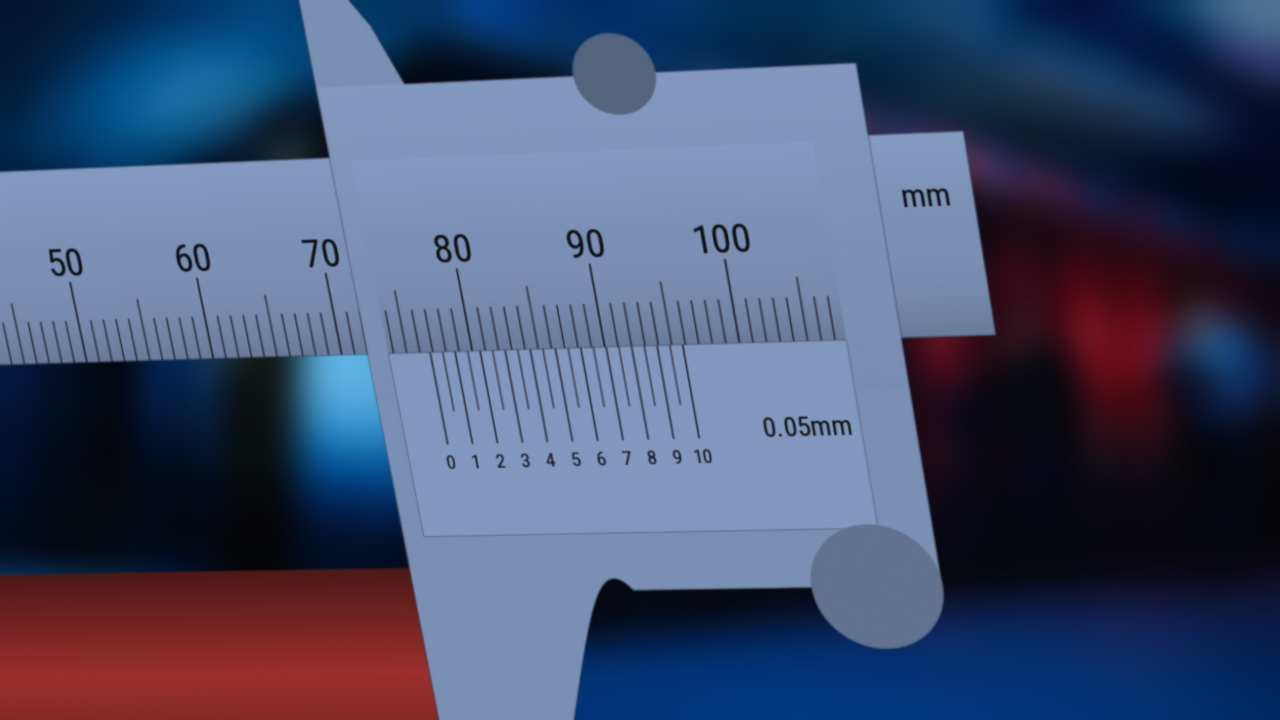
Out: 76.8
